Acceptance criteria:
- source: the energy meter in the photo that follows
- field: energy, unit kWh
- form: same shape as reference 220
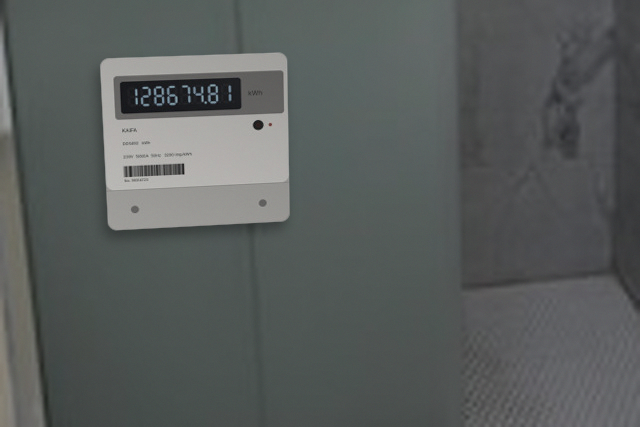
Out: 128674.81
